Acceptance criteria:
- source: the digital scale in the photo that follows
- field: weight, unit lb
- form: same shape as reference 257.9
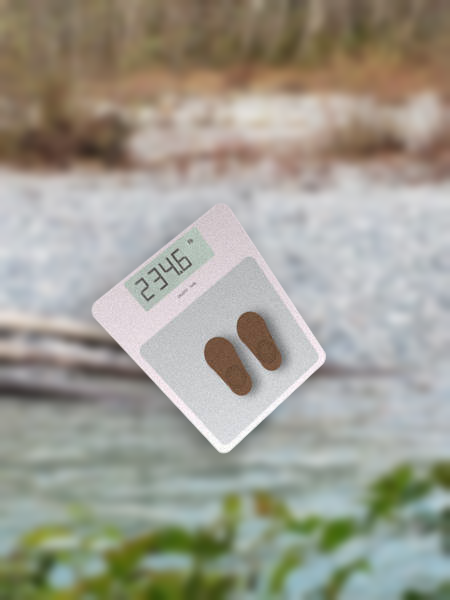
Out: 234.6
